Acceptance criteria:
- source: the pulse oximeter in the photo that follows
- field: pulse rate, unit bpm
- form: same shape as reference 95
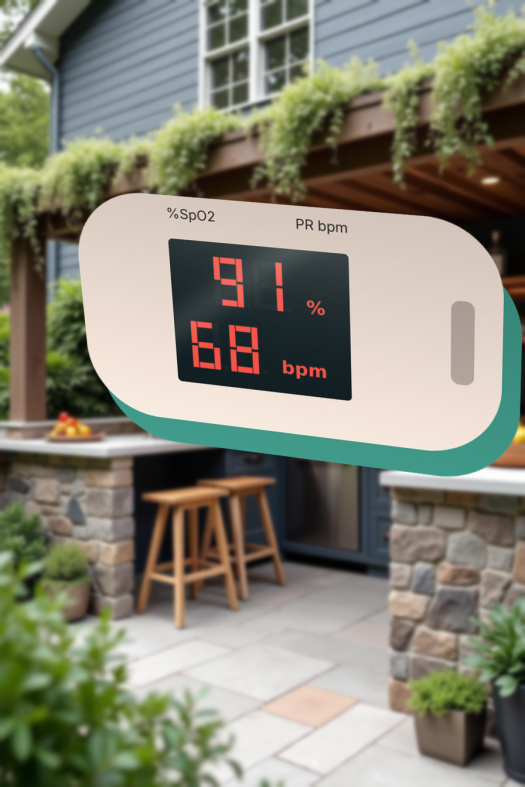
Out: 68
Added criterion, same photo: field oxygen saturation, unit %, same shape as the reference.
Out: 91
